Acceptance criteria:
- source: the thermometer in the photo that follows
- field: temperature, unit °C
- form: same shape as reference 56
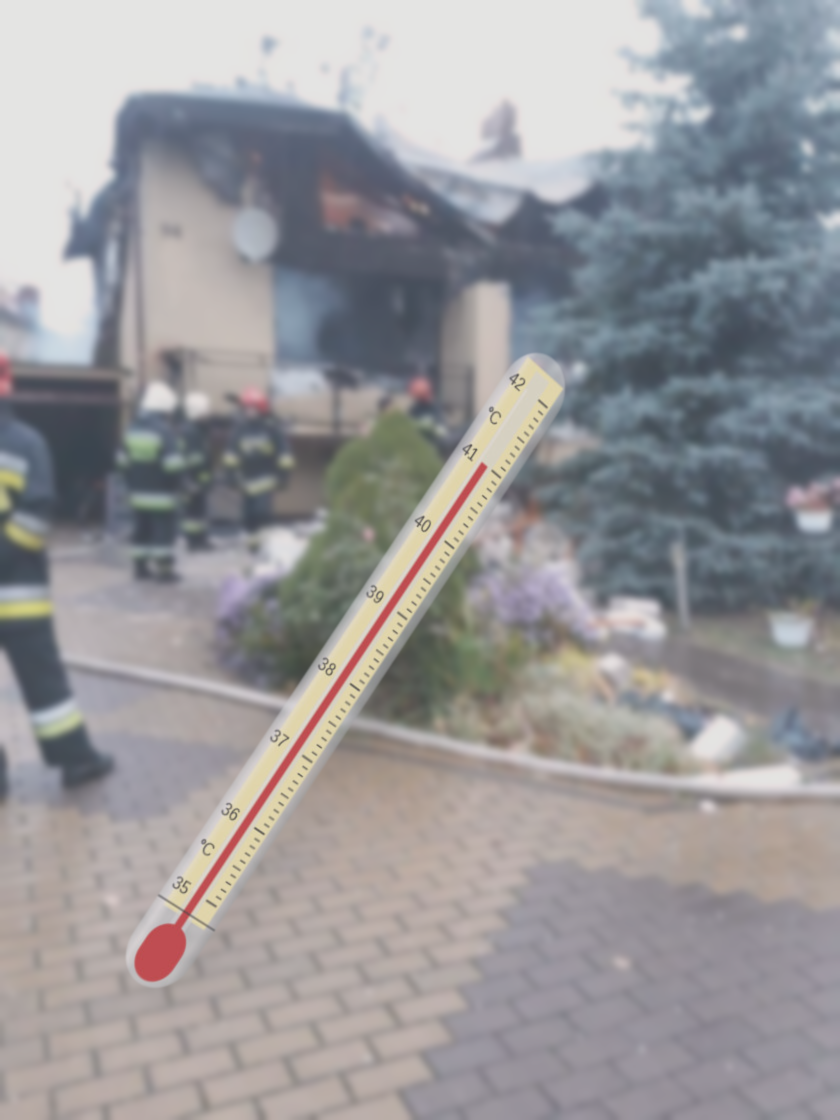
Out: 41
